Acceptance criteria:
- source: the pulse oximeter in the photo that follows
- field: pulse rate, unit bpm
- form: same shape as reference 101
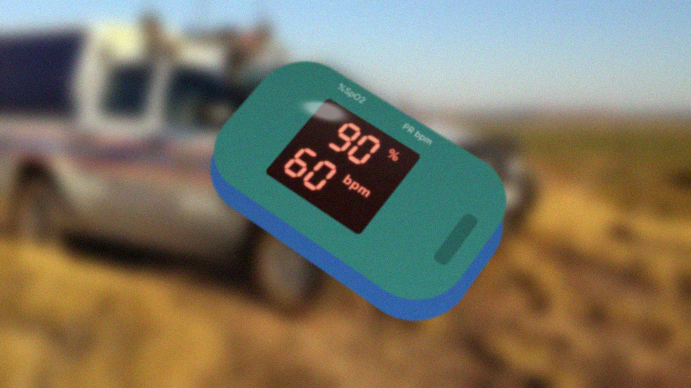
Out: 60
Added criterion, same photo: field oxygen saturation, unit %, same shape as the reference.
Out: 90
